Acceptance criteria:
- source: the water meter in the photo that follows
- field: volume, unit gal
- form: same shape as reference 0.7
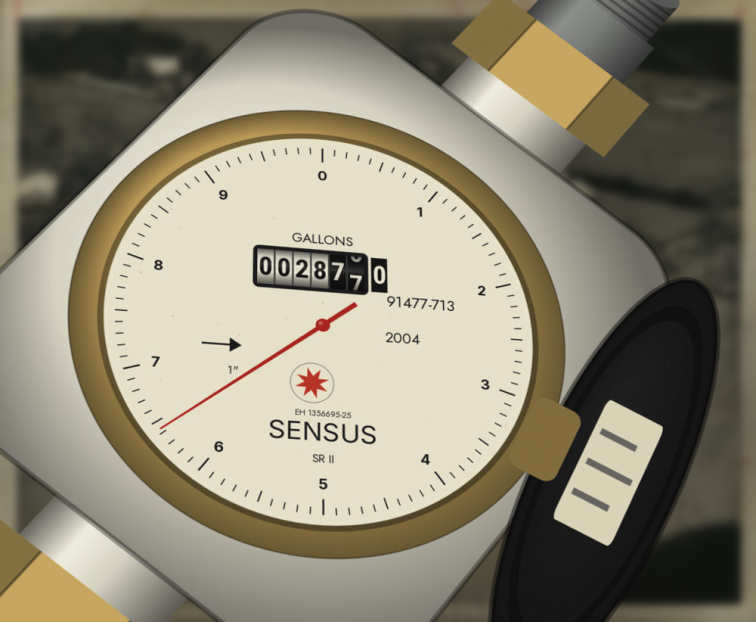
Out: 28766.4
